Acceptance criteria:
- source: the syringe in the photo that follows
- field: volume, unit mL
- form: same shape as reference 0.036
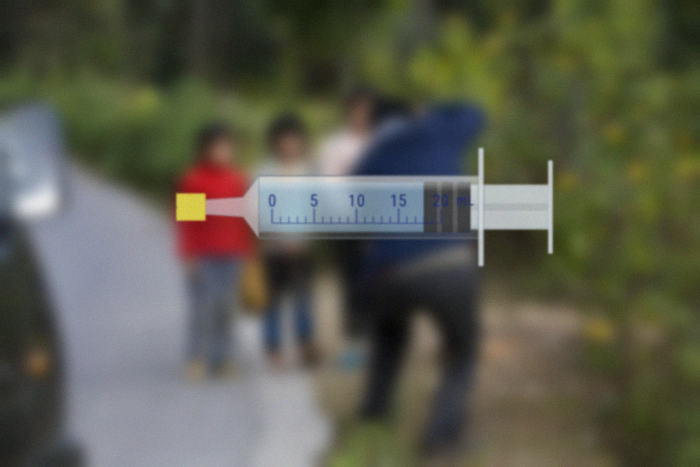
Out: 18
